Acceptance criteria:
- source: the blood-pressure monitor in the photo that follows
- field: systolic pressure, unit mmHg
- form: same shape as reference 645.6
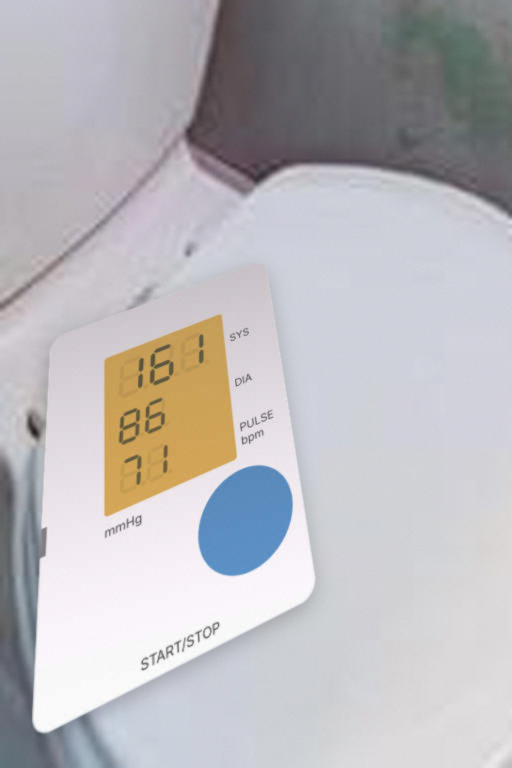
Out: 161
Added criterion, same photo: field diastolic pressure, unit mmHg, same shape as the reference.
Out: 86
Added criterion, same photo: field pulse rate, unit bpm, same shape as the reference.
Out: 71
